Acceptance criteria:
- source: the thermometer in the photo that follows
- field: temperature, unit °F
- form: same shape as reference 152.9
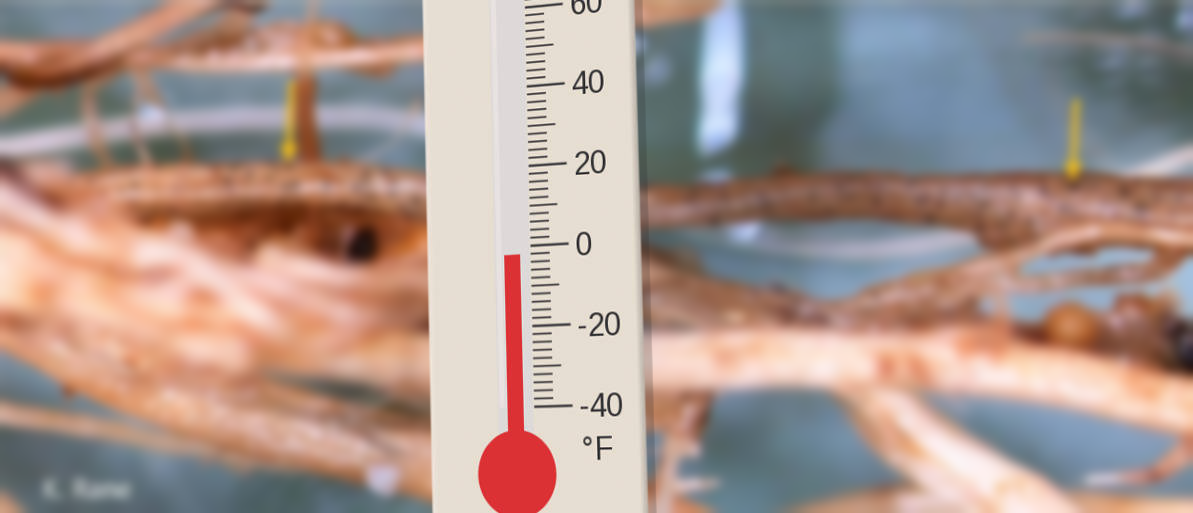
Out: -2
